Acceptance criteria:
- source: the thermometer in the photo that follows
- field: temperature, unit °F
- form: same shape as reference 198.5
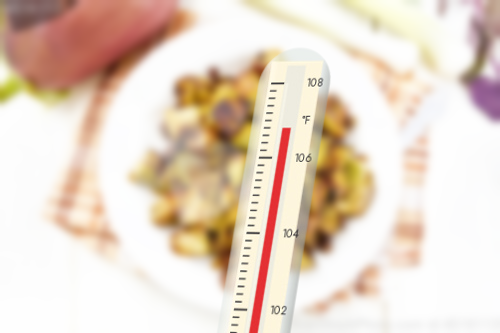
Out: 106.8
